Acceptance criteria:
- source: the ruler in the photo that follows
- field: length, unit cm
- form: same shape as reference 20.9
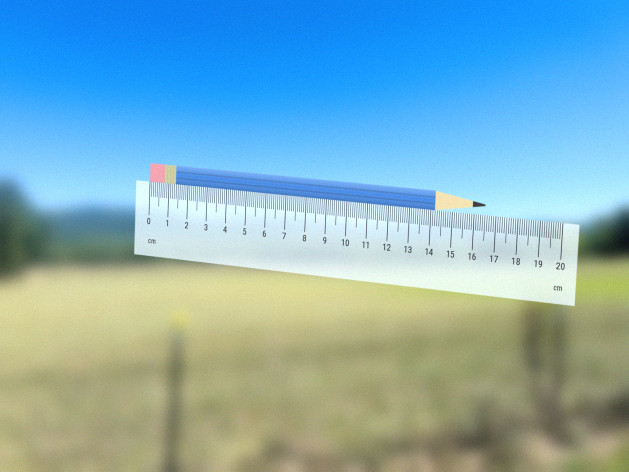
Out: 16.5
